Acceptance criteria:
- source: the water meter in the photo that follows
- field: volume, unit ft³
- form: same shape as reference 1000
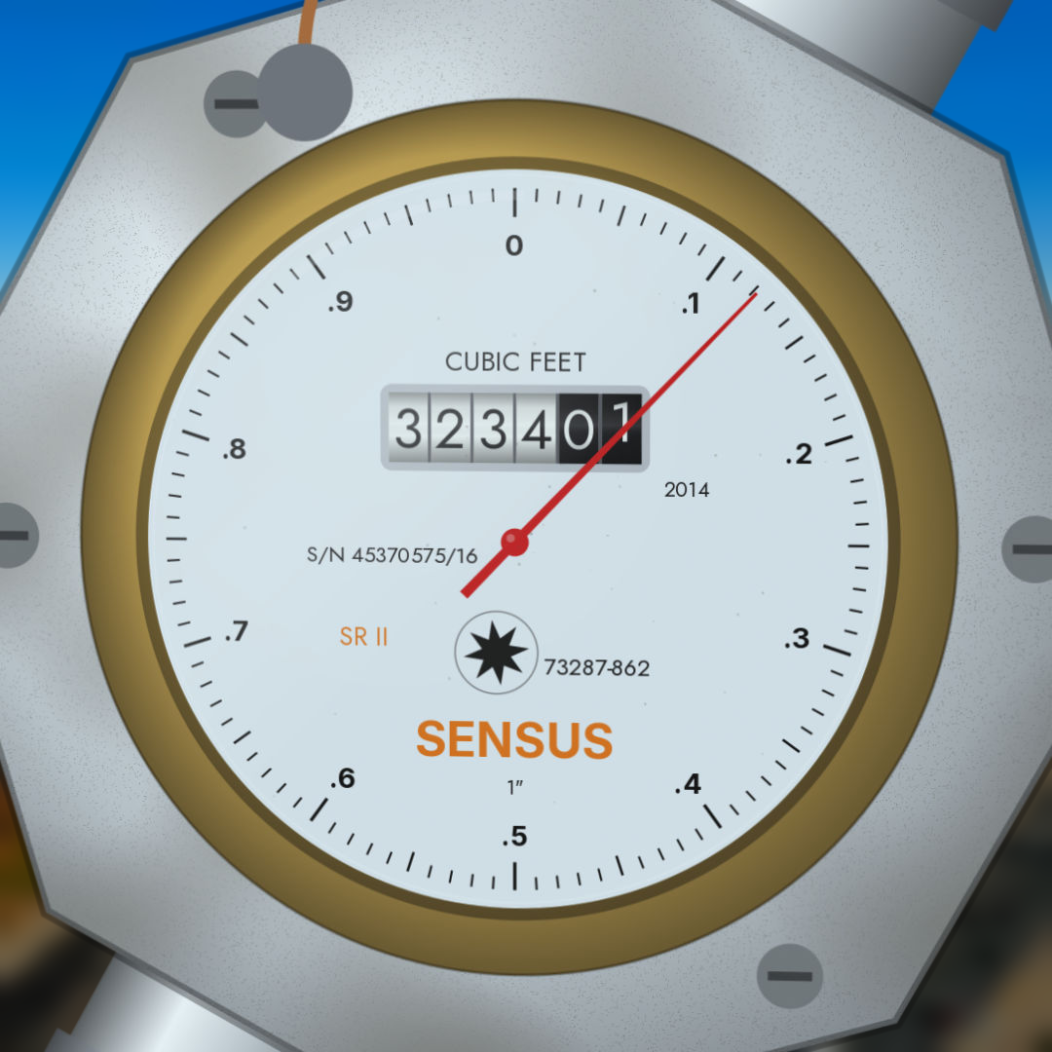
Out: 323401.12
